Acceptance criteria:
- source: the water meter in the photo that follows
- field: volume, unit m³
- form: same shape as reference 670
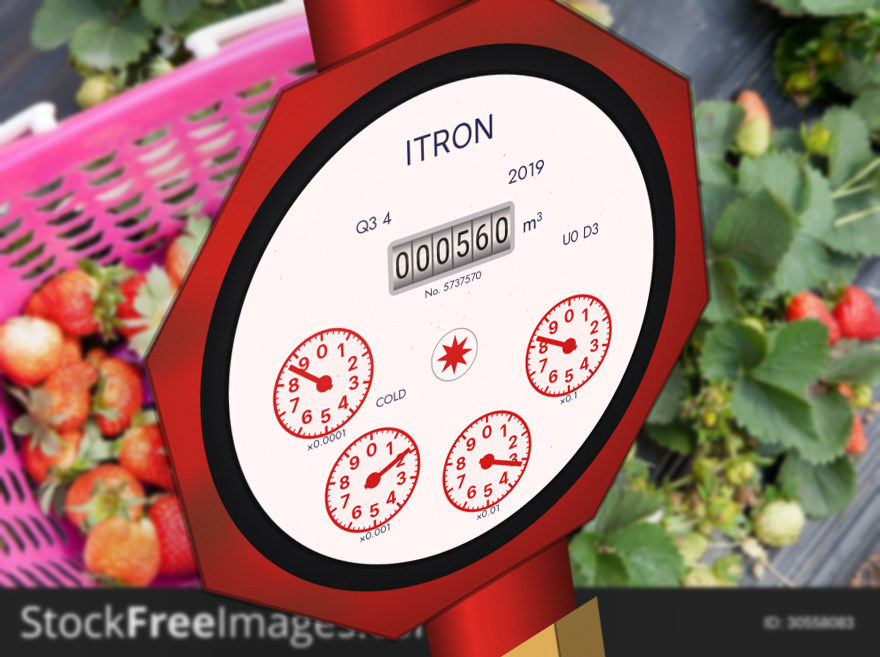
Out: 560.8318
